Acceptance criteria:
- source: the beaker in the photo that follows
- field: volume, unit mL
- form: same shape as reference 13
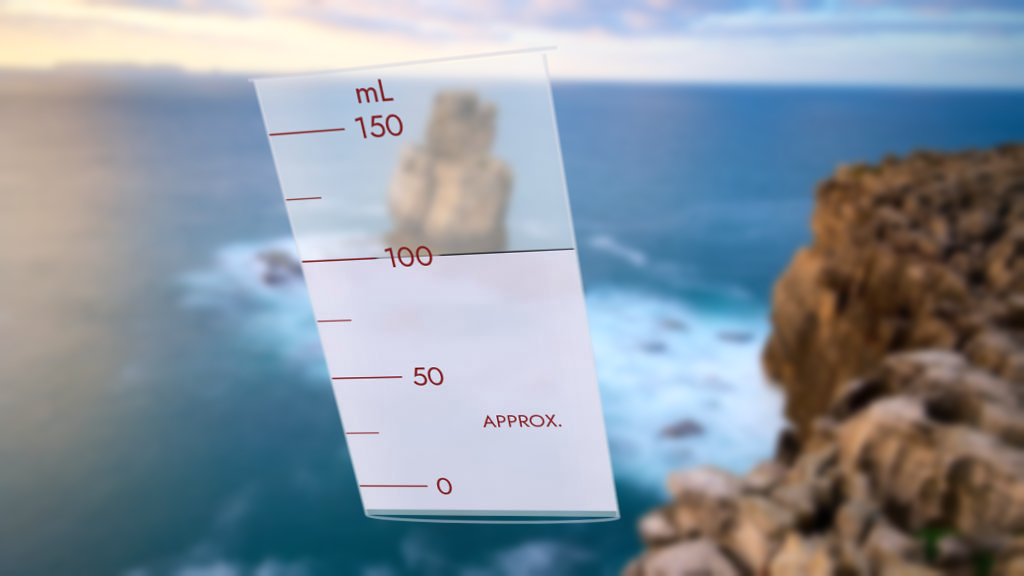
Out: 100
